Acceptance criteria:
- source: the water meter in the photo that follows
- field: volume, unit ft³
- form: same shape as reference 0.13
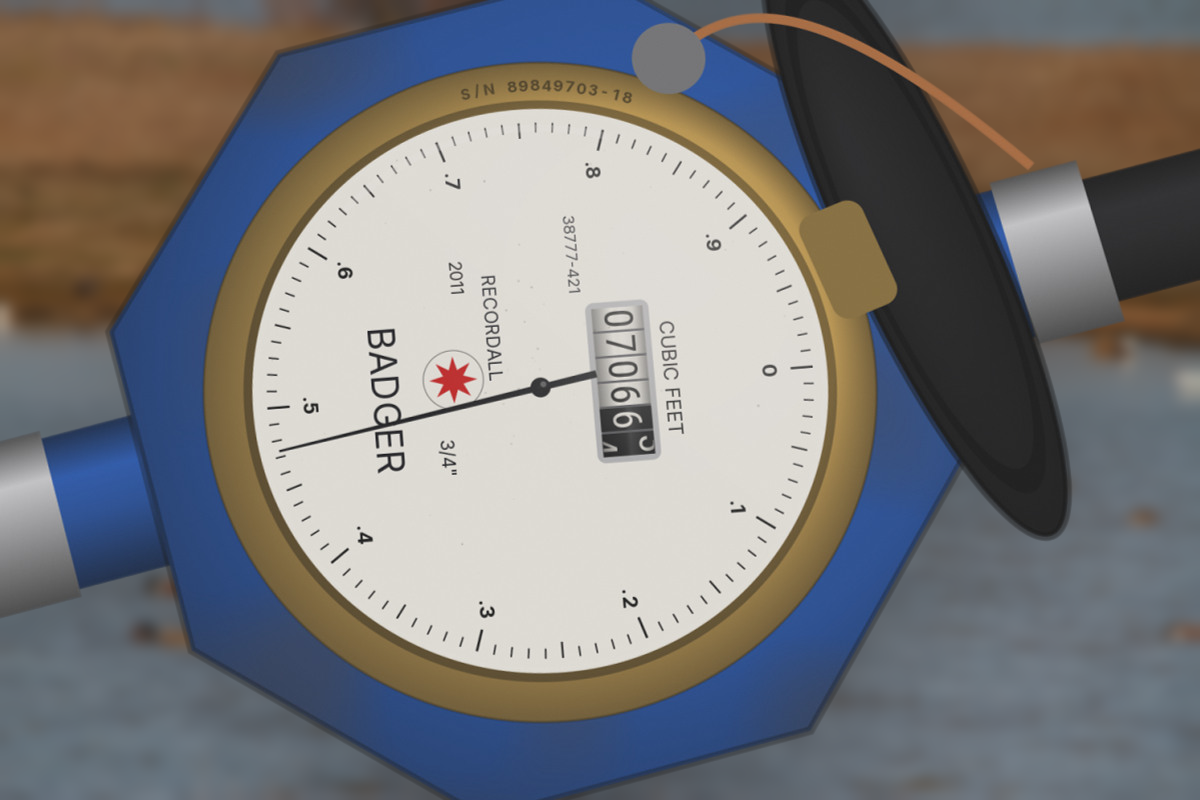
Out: 70663.47
